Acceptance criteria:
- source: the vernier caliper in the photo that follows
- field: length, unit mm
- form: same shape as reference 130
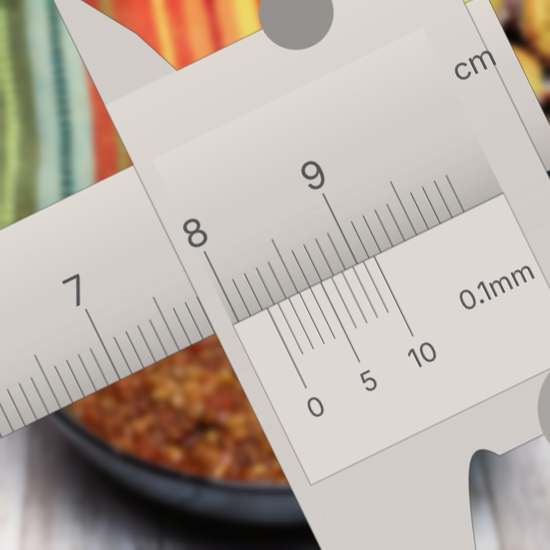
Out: 82.4
